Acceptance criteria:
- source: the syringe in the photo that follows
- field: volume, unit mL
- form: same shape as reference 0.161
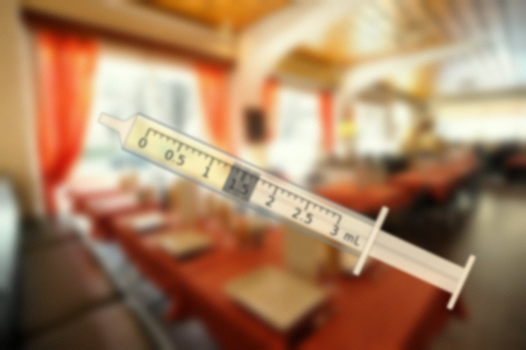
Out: 1.3
